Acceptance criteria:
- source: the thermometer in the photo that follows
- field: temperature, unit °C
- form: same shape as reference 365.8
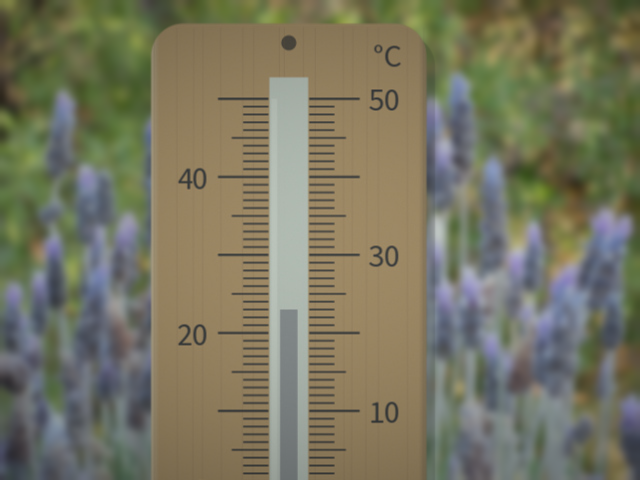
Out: 23
